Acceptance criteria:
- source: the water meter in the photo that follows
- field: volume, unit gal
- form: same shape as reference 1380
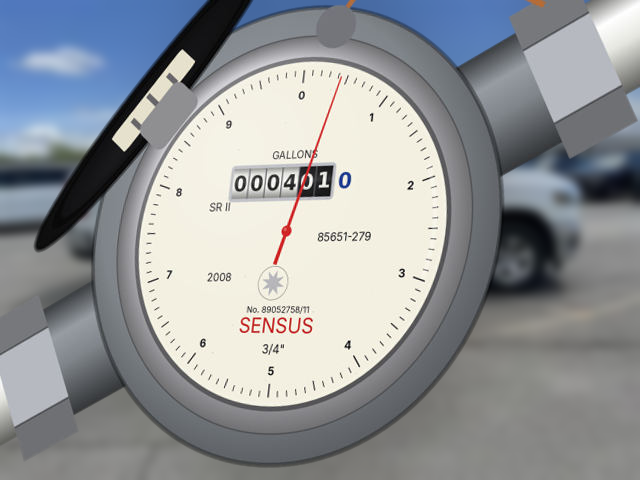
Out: 4010.4
